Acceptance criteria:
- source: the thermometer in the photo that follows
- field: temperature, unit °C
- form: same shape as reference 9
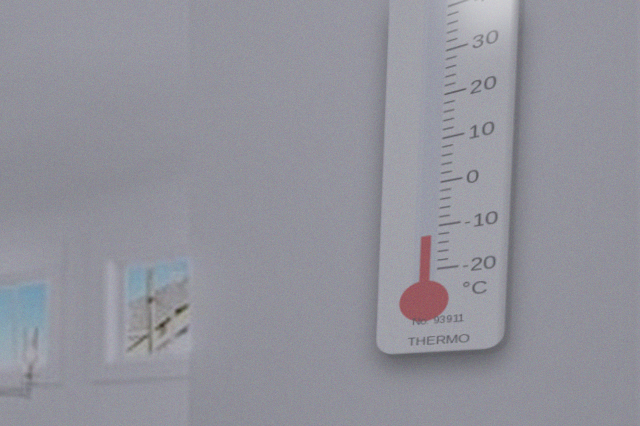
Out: -12
